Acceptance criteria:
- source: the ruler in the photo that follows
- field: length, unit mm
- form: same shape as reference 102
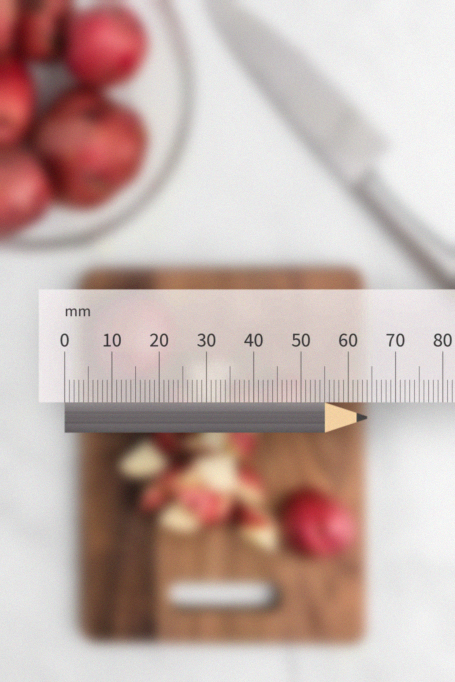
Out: 64
